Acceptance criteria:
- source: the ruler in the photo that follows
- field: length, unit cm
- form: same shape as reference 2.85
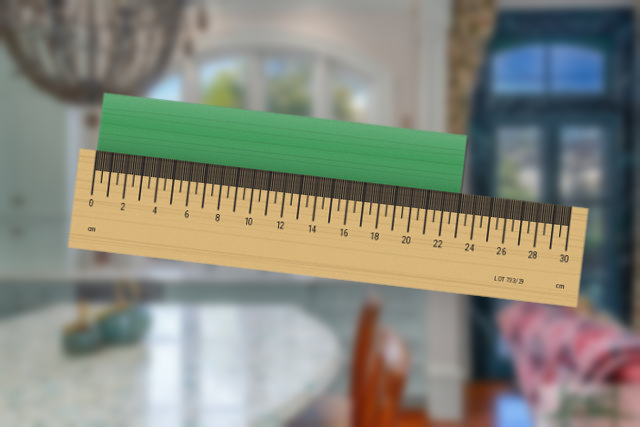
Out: 23
